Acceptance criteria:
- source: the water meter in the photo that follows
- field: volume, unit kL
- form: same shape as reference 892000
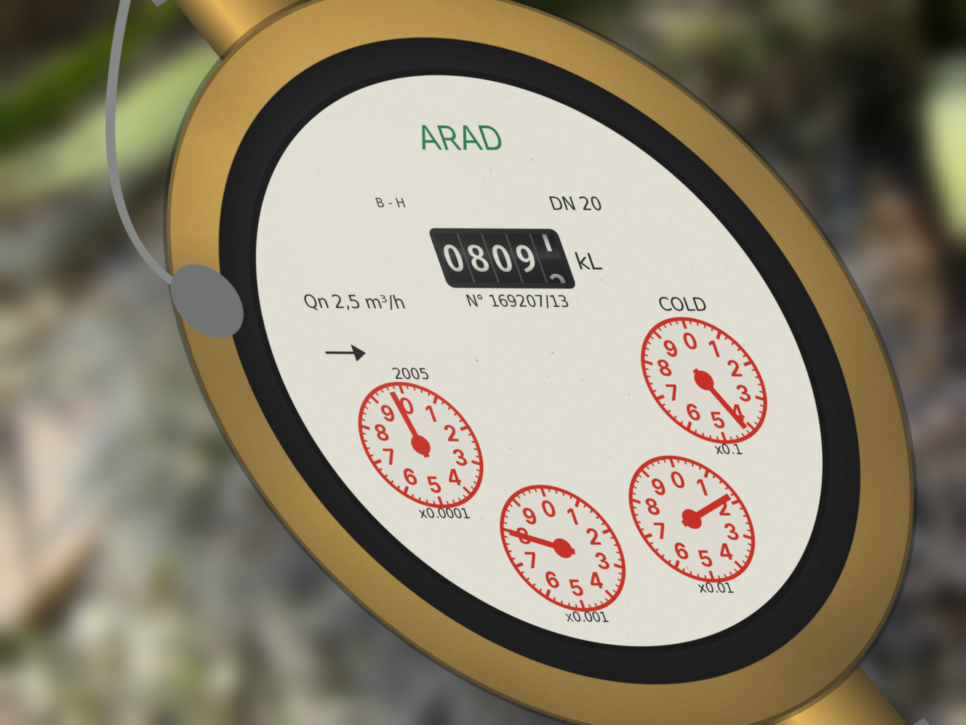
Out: 8091.4179
